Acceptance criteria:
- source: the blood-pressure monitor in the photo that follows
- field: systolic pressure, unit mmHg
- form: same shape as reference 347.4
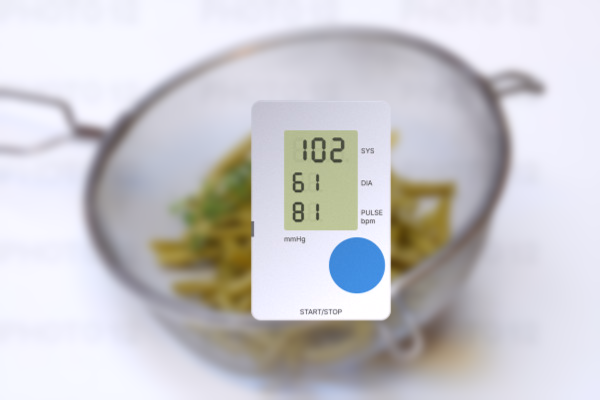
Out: 102
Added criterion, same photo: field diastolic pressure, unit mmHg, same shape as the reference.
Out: 61
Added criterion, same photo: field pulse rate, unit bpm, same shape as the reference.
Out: 81
